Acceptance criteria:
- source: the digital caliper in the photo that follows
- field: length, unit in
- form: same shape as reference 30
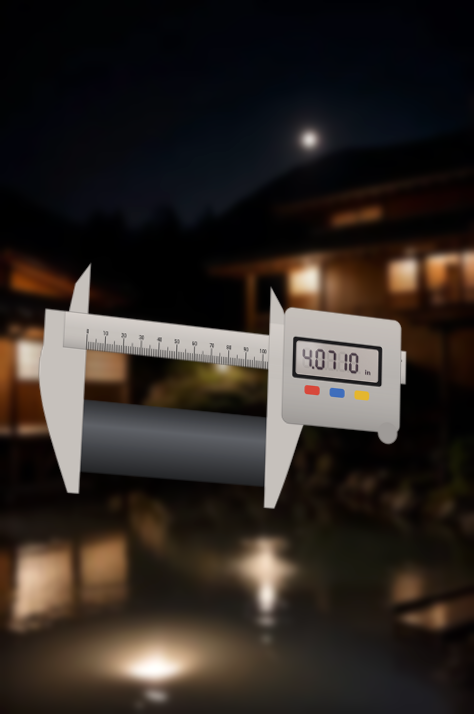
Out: 4.0710
